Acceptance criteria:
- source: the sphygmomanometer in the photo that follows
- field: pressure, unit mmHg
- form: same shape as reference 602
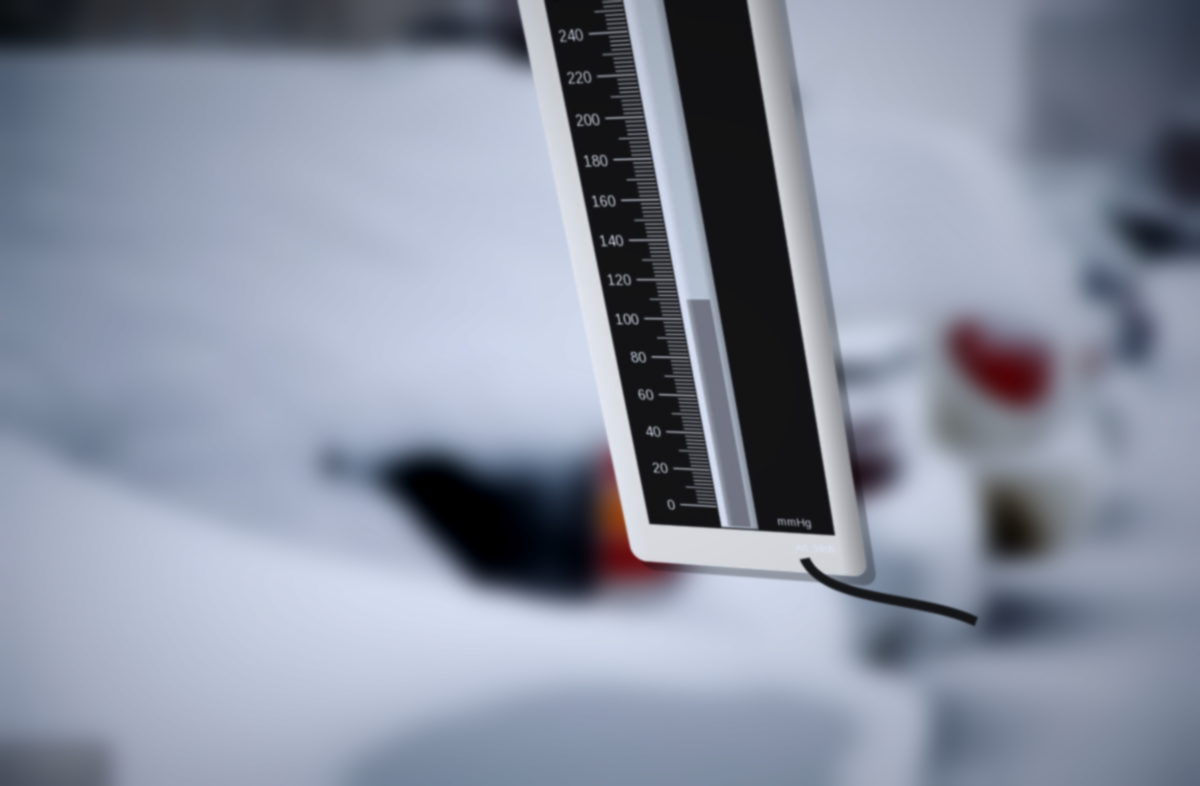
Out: 110
